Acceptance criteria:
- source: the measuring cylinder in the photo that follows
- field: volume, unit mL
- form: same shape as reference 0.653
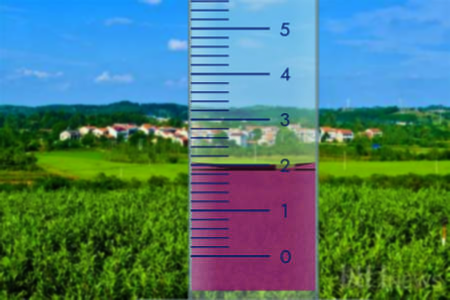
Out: 1.9
